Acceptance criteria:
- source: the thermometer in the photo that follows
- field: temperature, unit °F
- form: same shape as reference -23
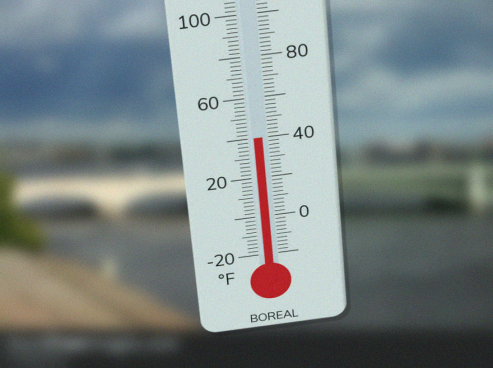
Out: 40
